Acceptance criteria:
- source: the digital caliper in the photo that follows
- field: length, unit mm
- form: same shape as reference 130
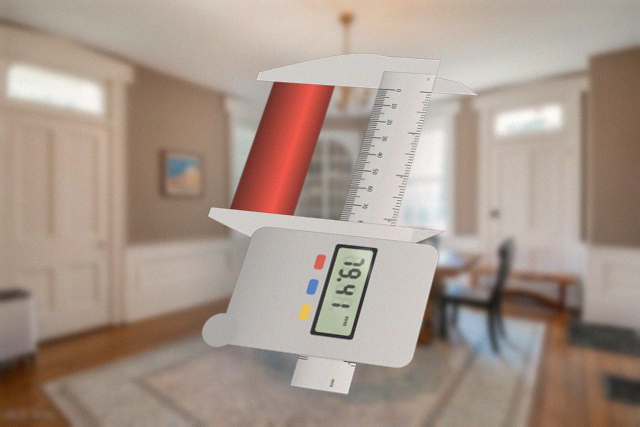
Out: 79.41
